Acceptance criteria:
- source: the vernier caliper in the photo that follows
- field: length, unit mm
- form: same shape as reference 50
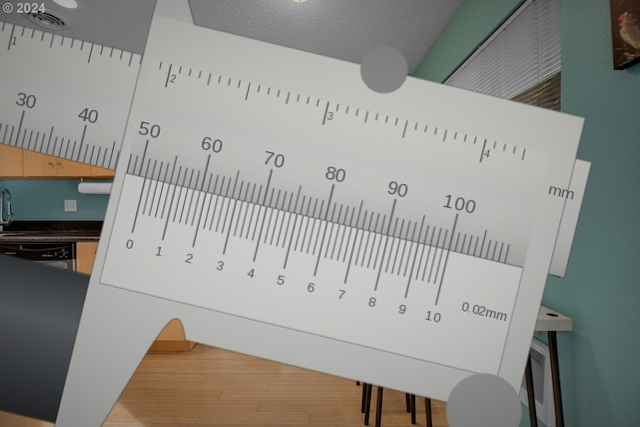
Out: 51.0
